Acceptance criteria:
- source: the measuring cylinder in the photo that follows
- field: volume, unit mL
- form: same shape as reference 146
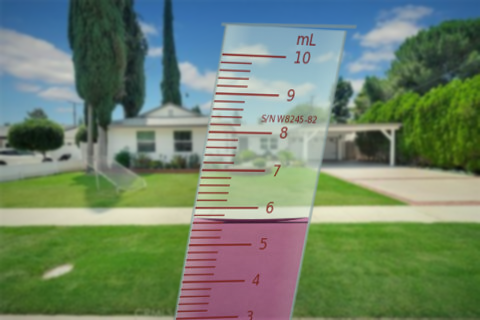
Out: 5.6
